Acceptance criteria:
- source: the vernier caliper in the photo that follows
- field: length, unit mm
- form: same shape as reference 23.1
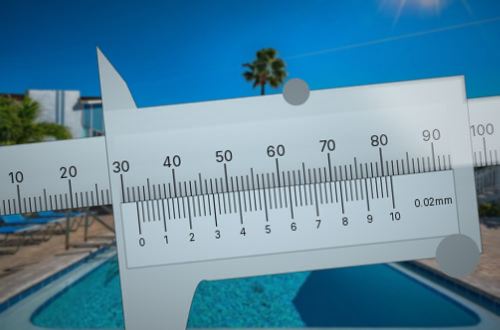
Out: 32.5
